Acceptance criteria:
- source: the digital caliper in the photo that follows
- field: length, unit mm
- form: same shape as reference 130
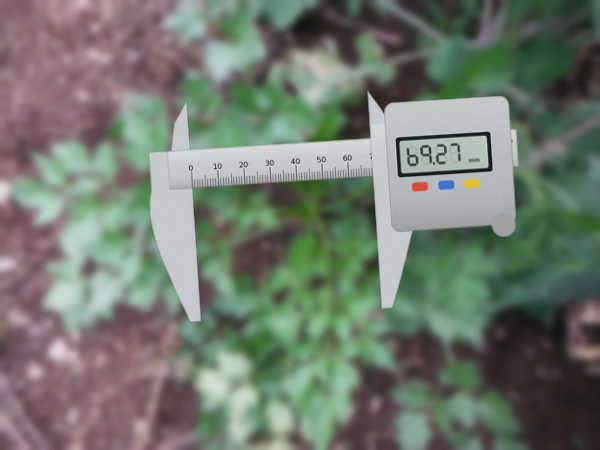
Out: 69.27
